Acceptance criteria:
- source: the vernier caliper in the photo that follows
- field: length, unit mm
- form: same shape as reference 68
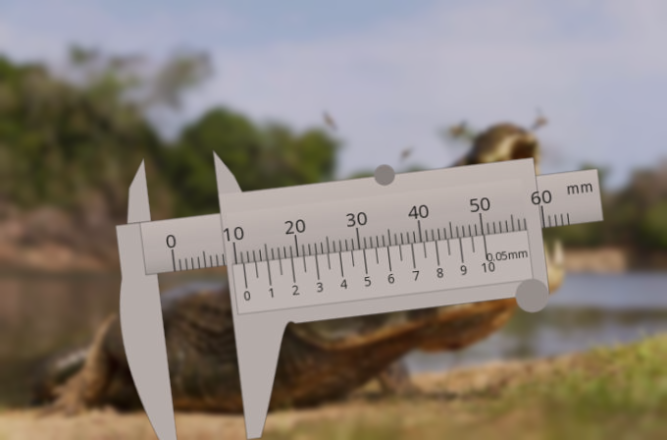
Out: 11.2
